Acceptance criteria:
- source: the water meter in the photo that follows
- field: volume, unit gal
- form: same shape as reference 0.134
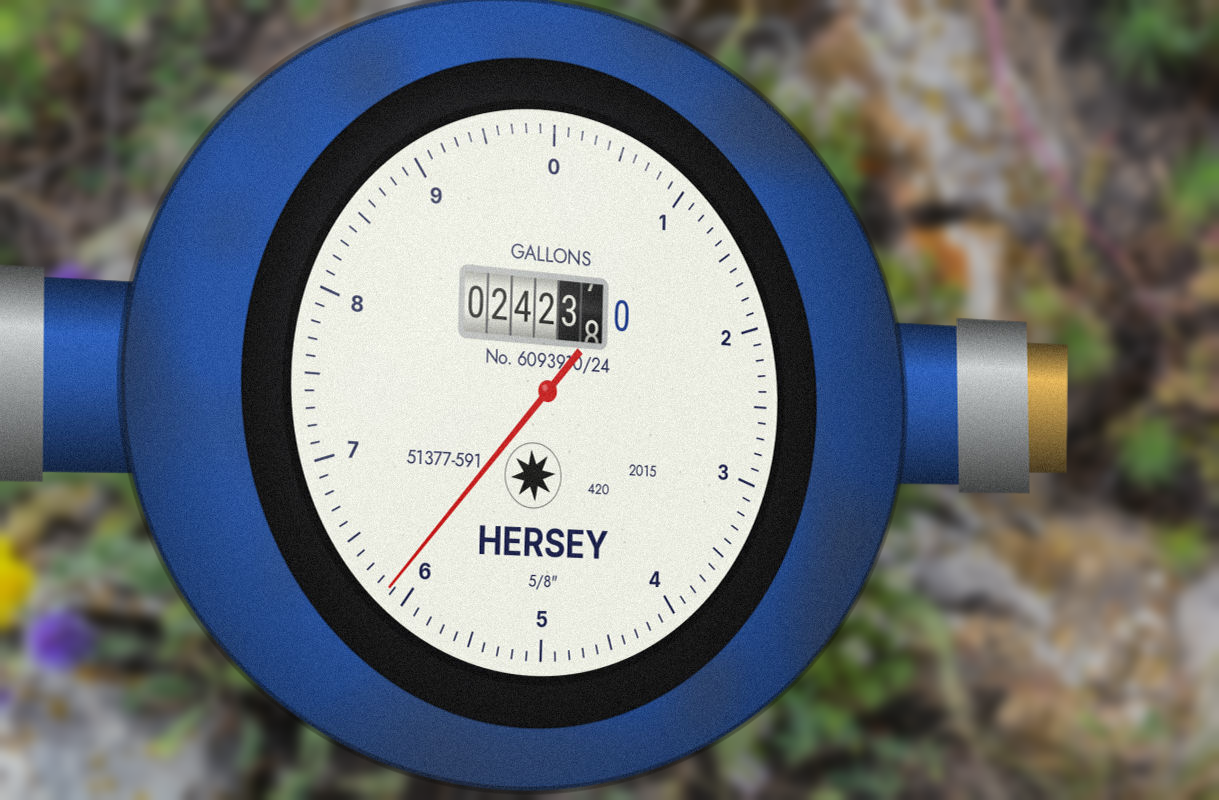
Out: 242376.1
